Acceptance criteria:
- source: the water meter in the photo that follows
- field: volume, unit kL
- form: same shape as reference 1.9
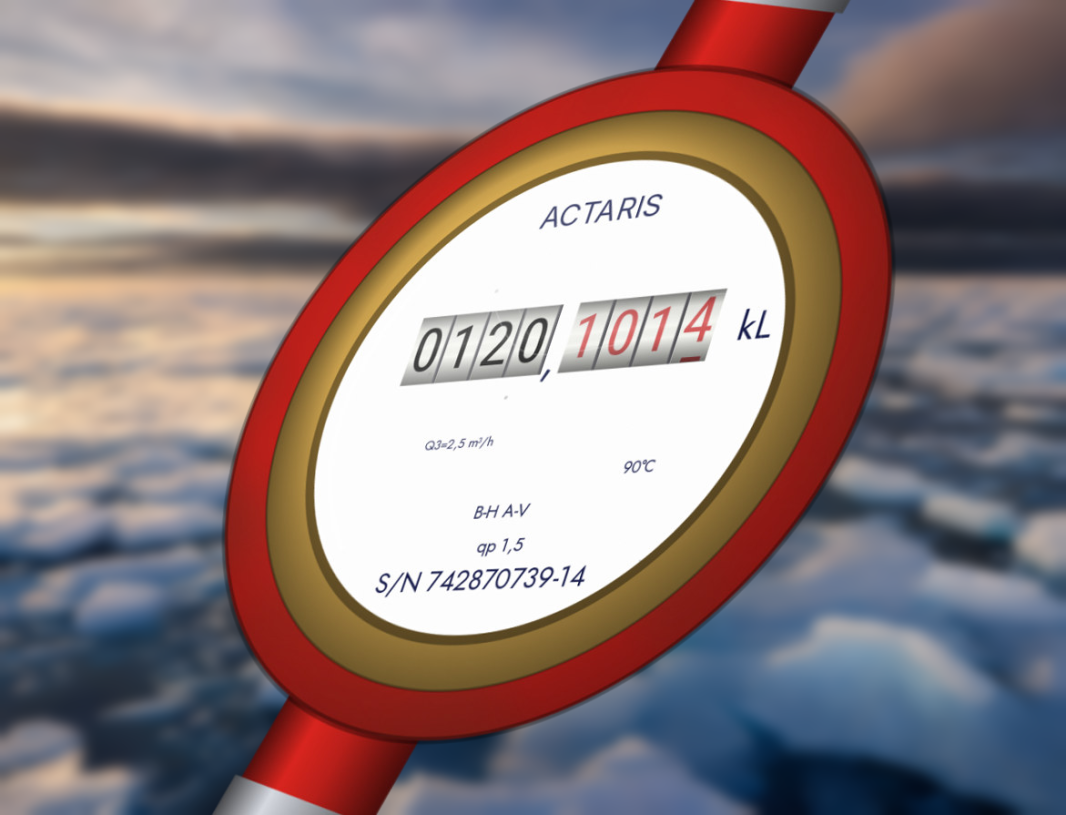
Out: 120.1014
